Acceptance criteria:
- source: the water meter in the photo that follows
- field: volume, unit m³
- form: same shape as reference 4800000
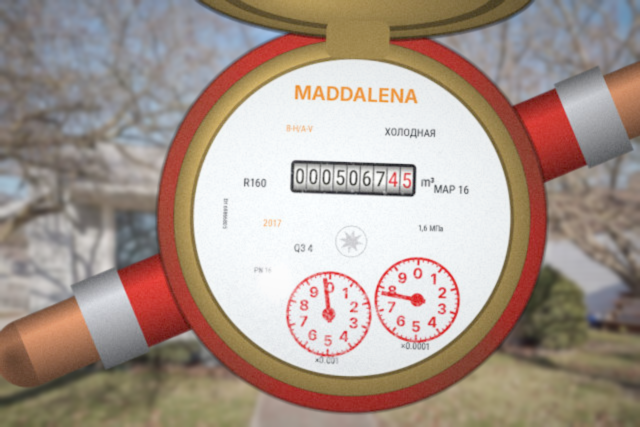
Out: 5067.4497
